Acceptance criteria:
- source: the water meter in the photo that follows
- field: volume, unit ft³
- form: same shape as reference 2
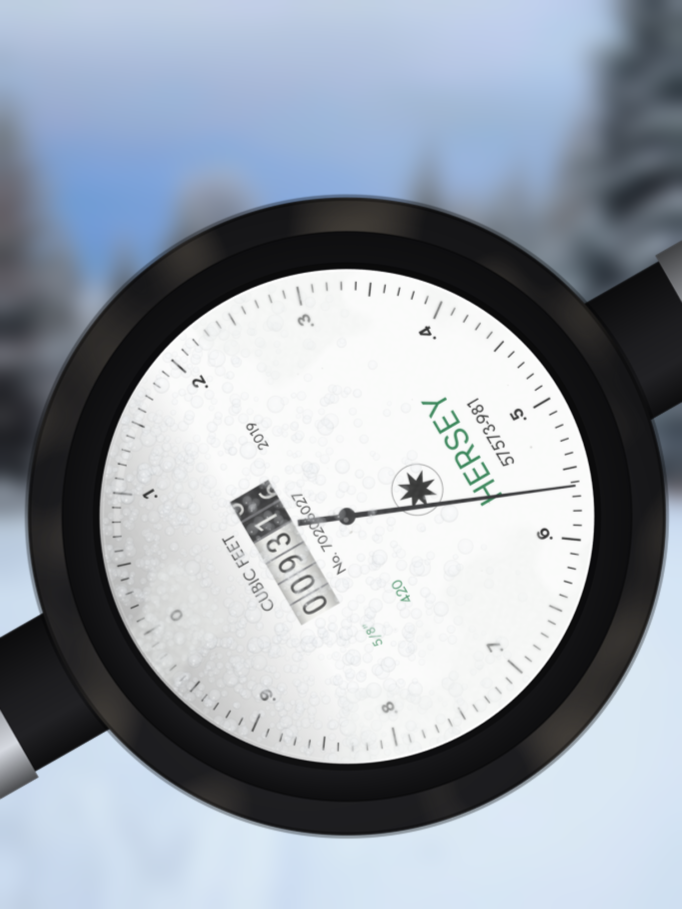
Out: 9315.56
